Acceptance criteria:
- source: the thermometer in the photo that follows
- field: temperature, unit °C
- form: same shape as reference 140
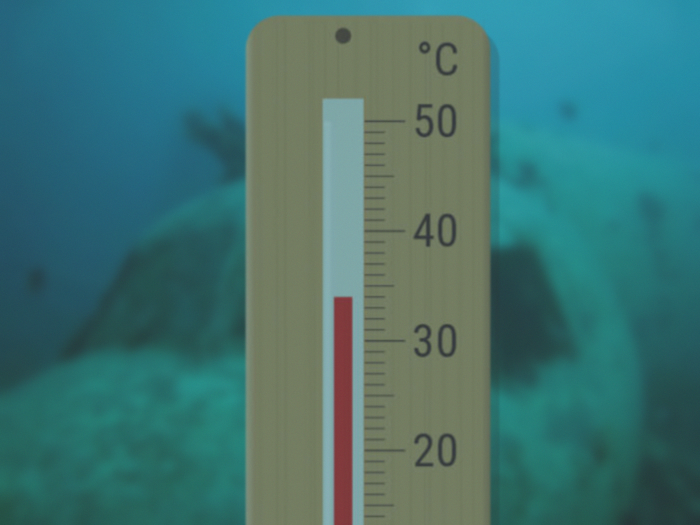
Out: 34
